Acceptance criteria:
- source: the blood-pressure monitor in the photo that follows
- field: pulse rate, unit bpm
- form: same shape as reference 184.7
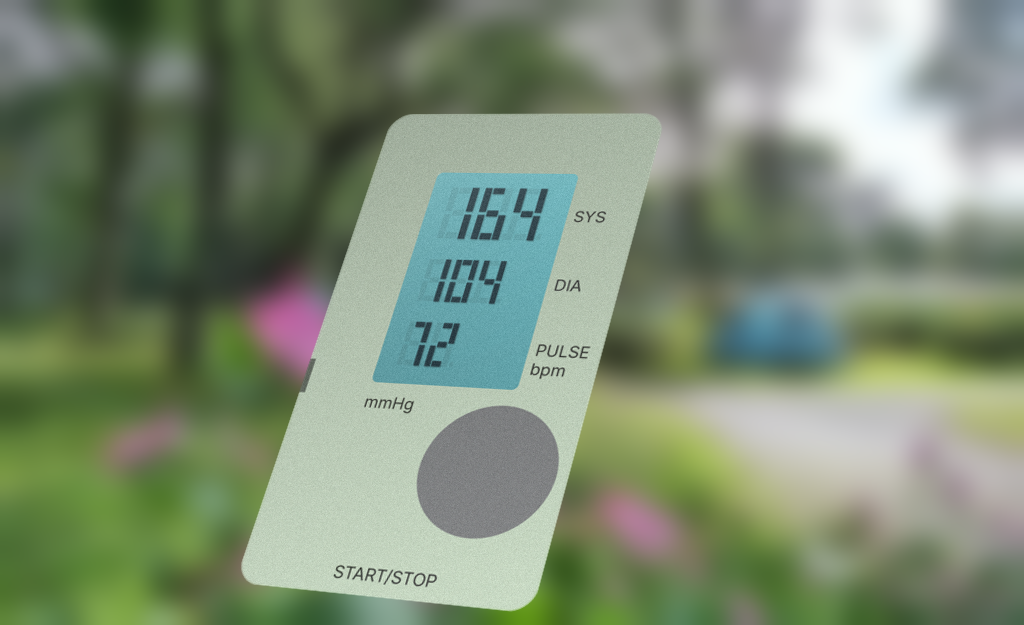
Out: 72
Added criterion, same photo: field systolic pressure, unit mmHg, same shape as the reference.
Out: 164
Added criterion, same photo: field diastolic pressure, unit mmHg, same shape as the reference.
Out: 104
